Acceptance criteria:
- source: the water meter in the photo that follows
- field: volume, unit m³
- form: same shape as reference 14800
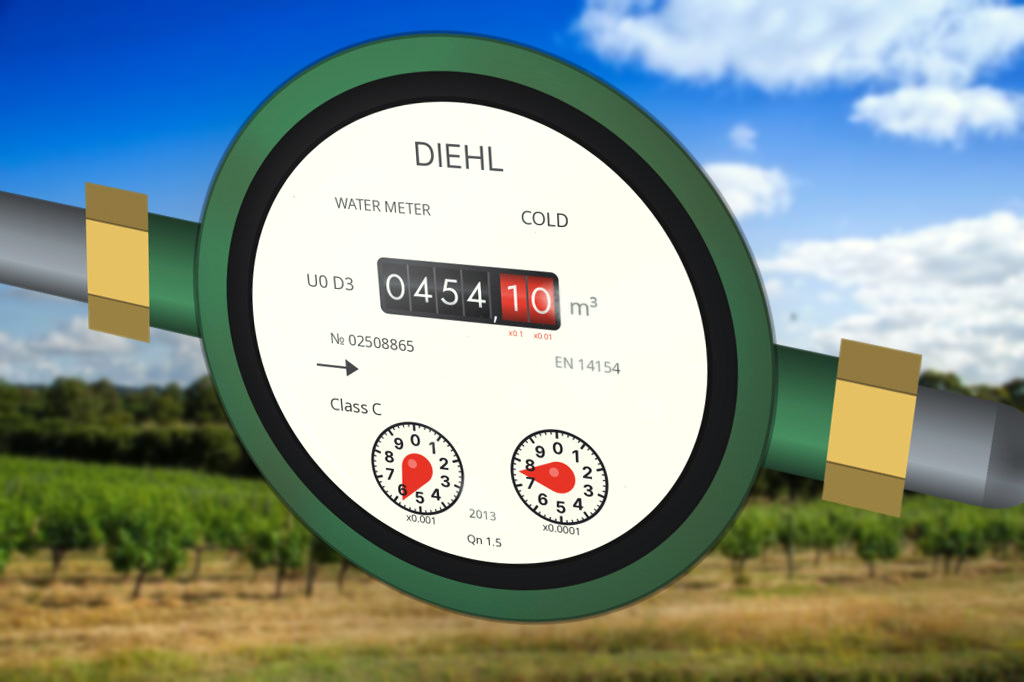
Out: 454.1057
